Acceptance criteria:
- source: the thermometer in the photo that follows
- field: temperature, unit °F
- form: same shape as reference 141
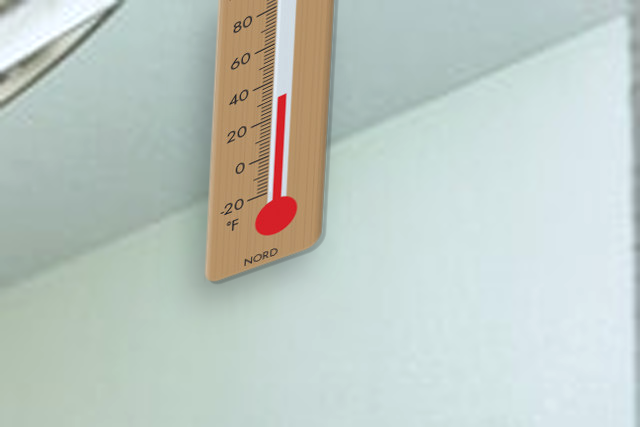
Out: 30
